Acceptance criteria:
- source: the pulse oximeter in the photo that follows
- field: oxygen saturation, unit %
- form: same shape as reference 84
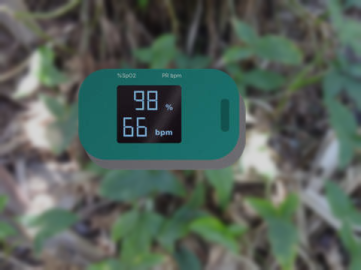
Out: 98
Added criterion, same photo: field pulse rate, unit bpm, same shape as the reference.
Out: 66
